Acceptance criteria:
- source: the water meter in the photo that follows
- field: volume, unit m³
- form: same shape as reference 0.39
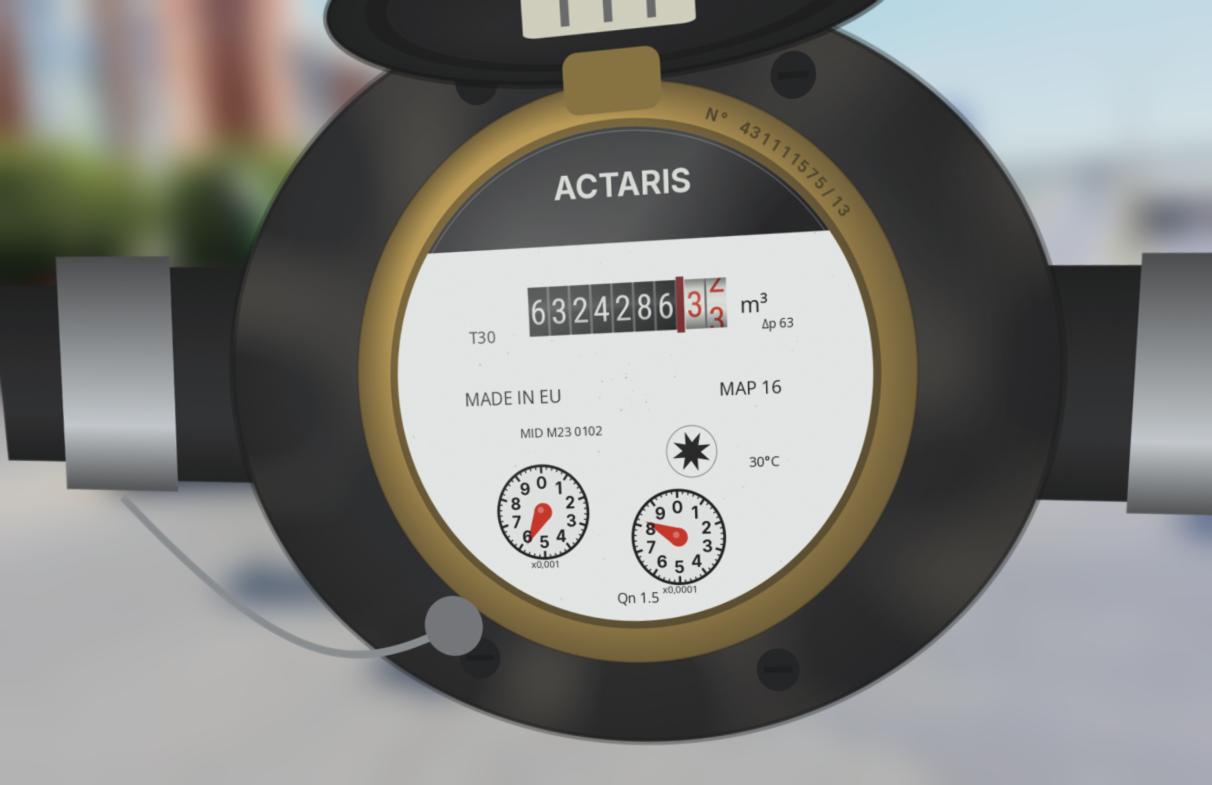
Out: 6324286.3258
